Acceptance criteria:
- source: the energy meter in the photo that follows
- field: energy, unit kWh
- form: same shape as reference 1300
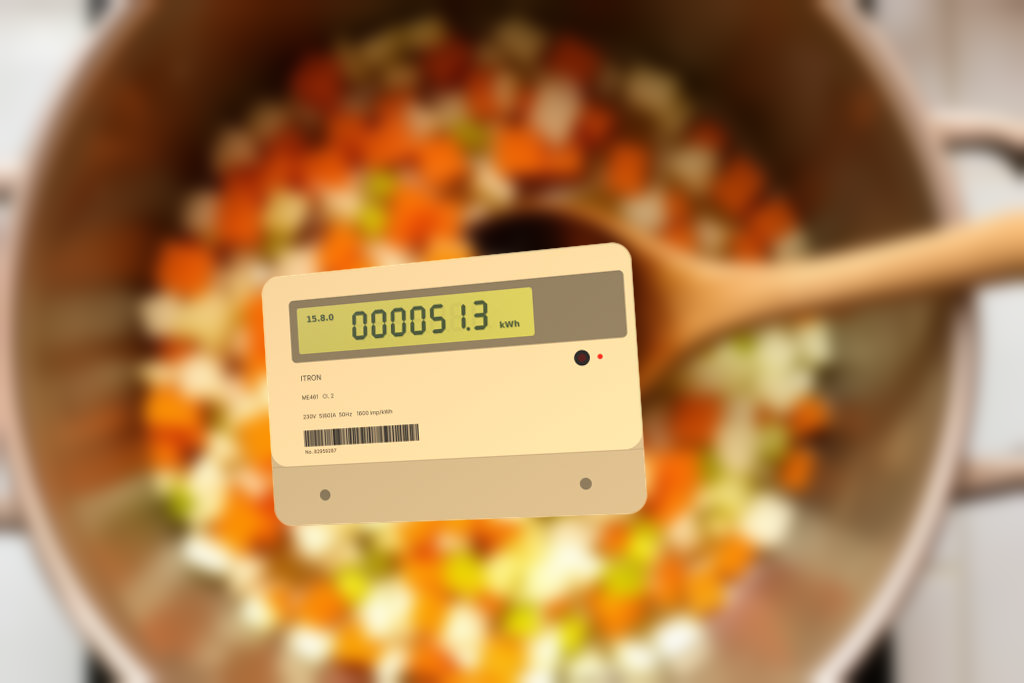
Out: 51.3
